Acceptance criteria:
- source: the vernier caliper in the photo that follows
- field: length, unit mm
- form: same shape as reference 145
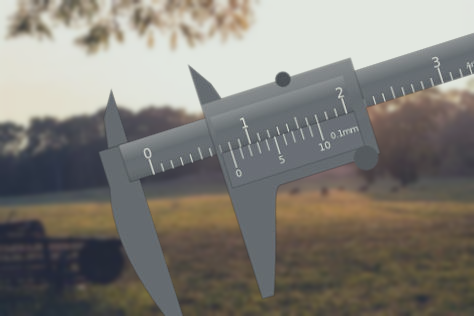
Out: 8.0
